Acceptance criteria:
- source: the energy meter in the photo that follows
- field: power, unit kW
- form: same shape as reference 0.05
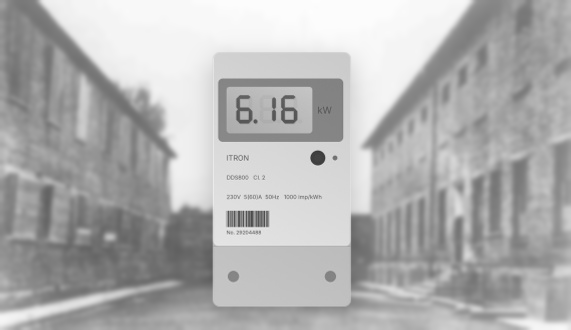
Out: 6.16
